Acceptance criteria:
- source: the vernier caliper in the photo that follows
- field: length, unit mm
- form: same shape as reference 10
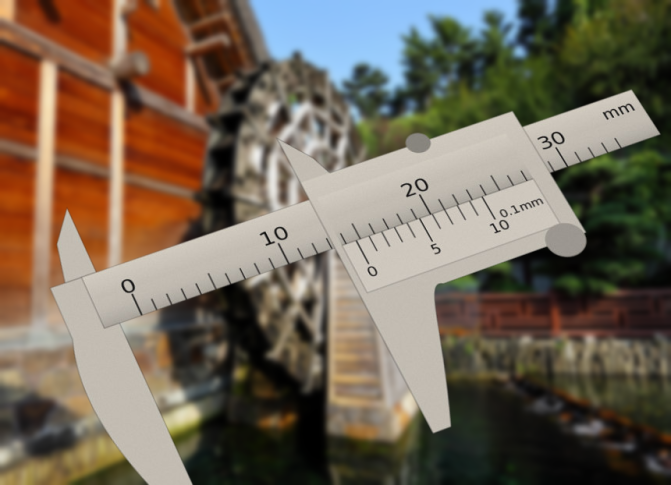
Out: 14.7
